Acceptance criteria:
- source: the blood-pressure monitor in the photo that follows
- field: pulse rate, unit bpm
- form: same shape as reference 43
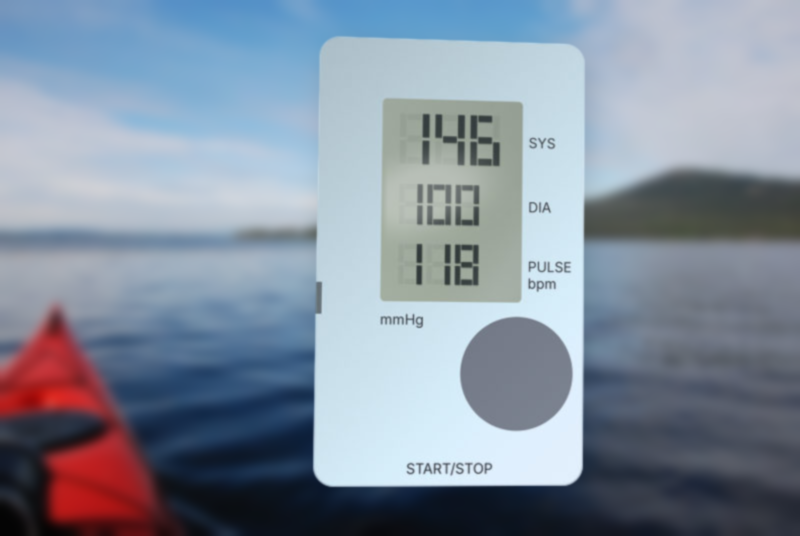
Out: 118
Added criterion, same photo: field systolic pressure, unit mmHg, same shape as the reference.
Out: 146
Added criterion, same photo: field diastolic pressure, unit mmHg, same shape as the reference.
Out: 100
